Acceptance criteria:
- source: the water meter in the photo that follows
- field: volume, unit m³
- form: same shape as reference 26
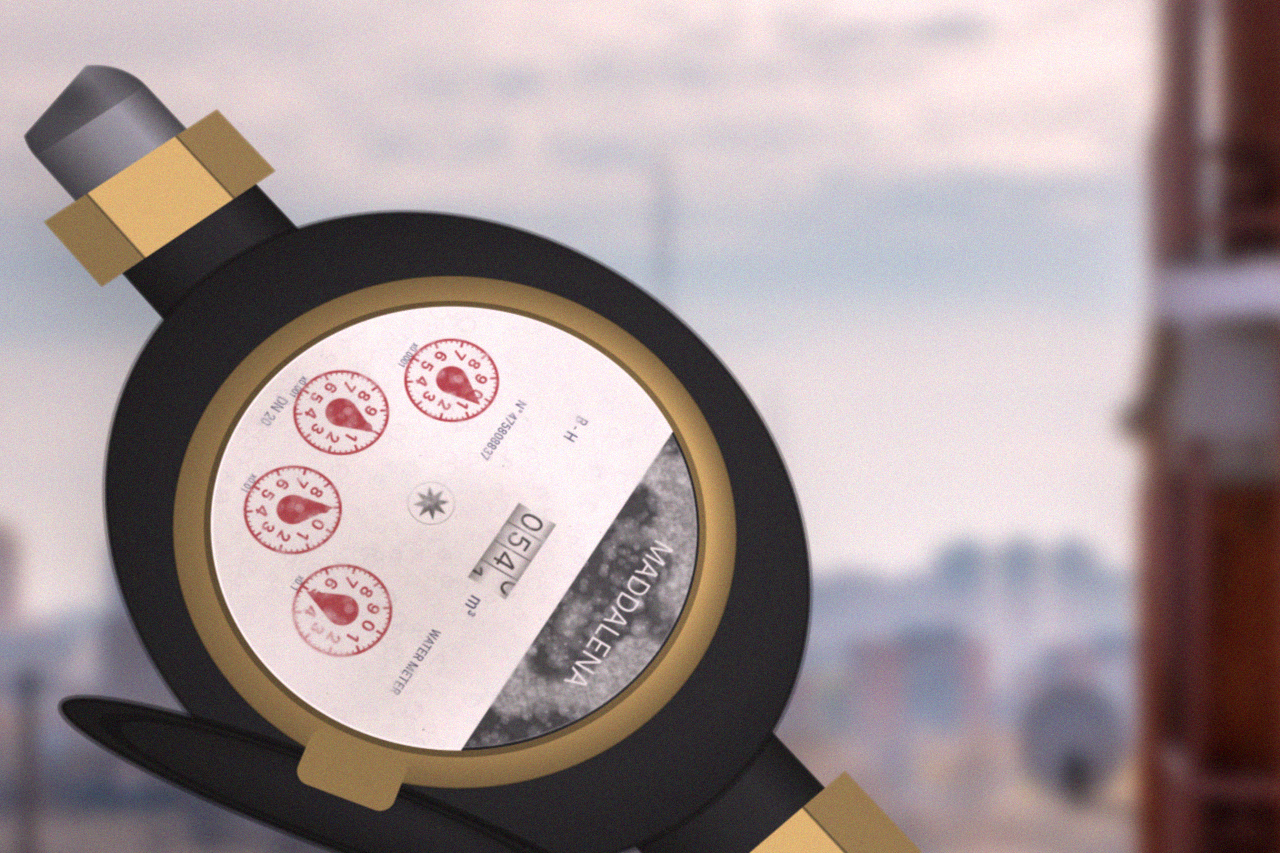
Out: 540.4900
